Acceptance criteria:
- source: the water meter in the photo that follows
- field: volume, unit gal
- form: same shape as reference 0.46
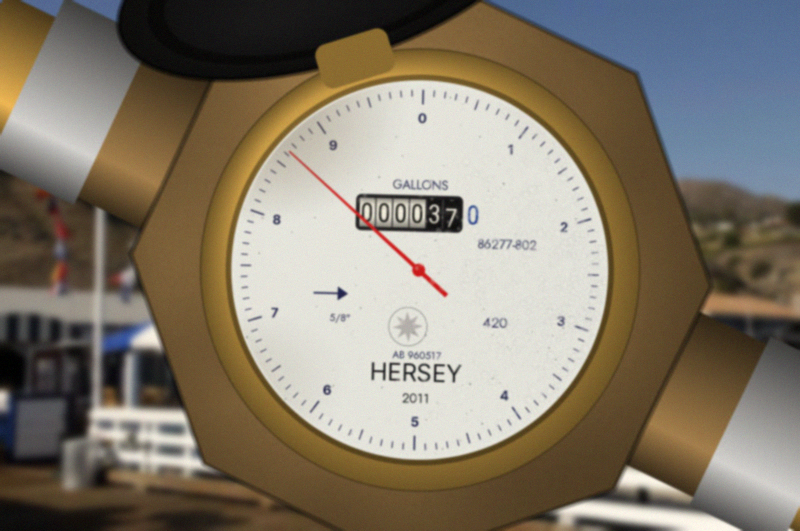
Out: 368.6
